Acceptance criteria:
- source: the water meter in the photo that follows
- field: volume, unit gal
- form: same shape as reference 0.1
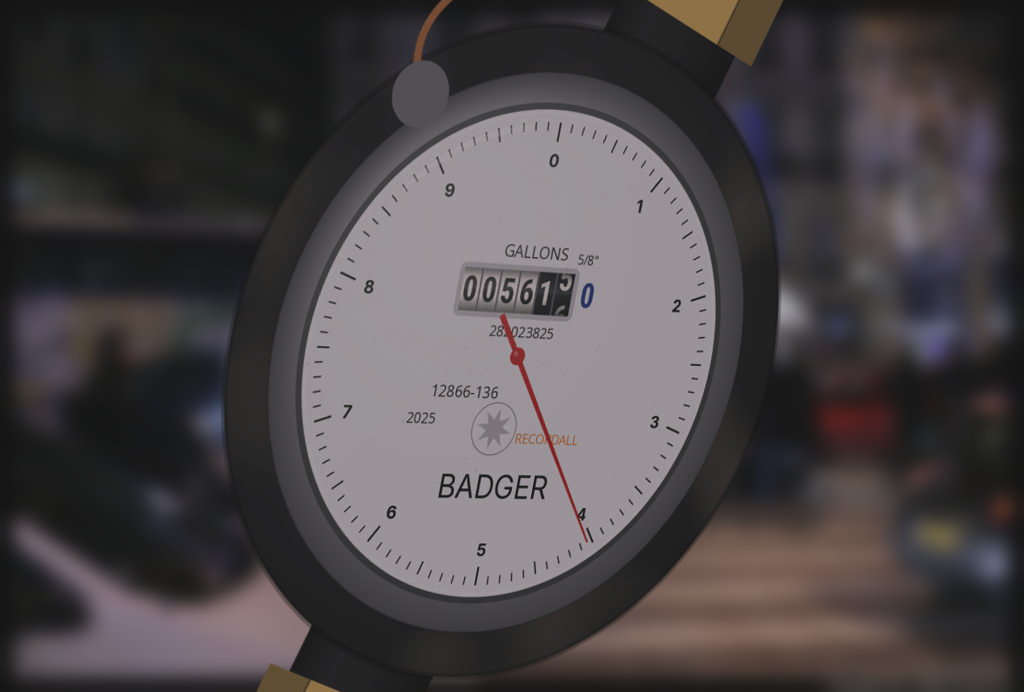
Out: 56154.0
